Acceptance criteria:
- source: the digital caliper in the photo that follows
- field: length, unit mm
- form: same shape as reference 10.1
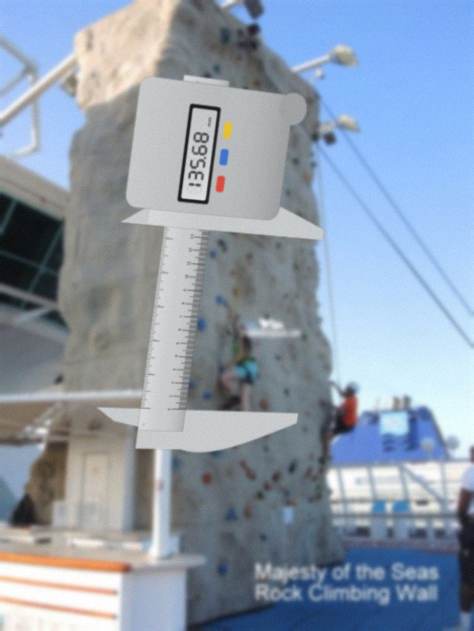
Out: 135.68
